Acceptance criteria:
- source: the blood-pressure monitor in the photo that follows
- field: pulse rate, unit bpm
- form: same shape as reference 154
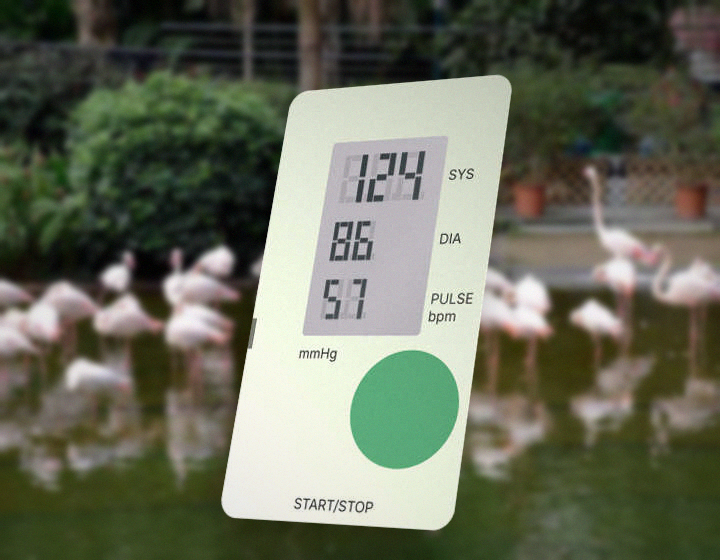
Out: 57
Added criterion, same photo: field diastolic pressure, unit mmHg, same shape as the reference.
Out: 86
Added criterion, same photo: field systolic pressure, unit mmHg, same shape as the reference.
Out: 124
